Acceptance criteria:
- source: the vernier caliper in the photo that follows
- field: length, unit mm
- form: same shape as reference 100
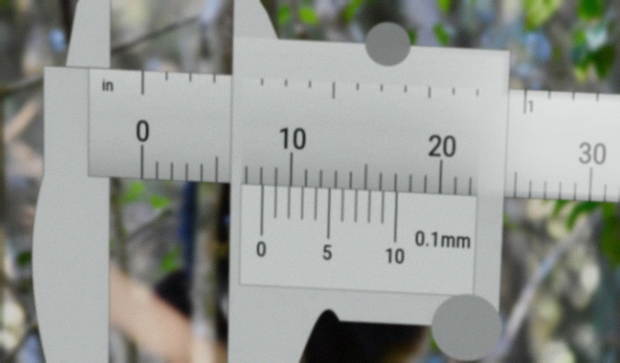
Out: 8.1
